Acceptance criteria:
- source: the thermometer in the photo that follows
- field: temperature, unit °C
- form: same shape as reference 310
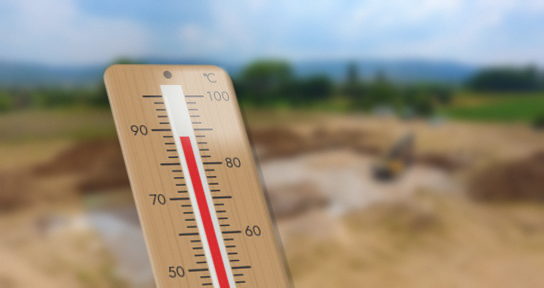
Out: 88
